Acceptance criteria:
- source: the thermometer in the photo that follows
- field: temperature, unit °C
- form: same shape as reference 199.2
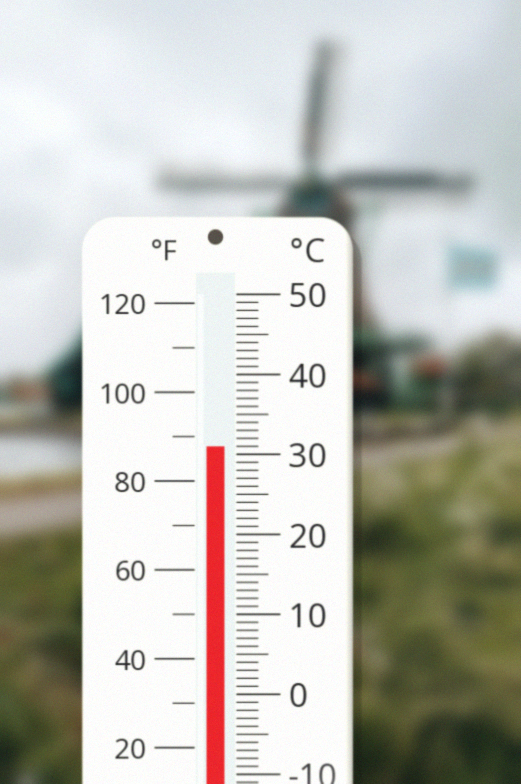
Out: 31
